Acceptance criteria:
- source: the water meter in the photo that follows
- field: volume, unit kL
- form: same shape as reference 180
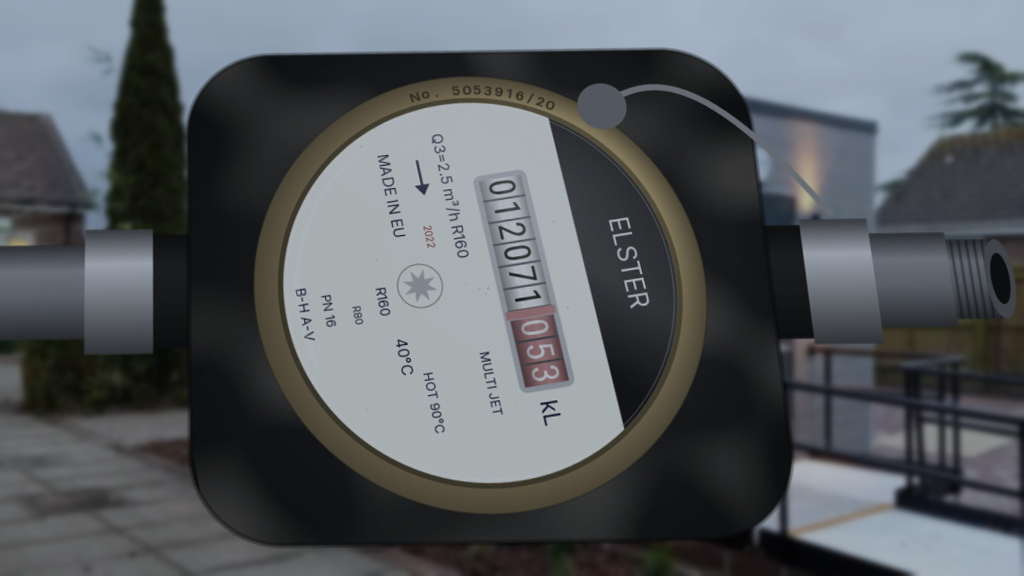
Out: 12071.053
